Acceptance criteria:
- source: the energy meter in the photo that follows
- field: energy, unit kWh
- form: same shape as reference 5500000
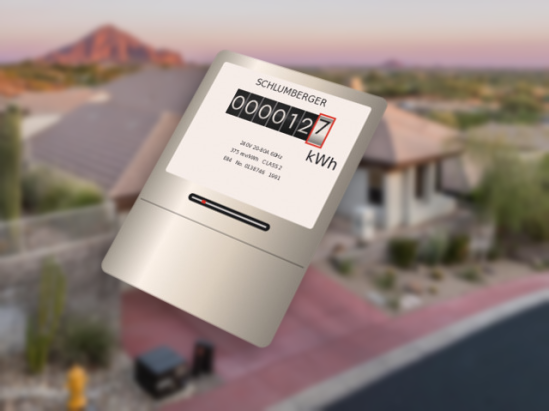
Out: 12.7
